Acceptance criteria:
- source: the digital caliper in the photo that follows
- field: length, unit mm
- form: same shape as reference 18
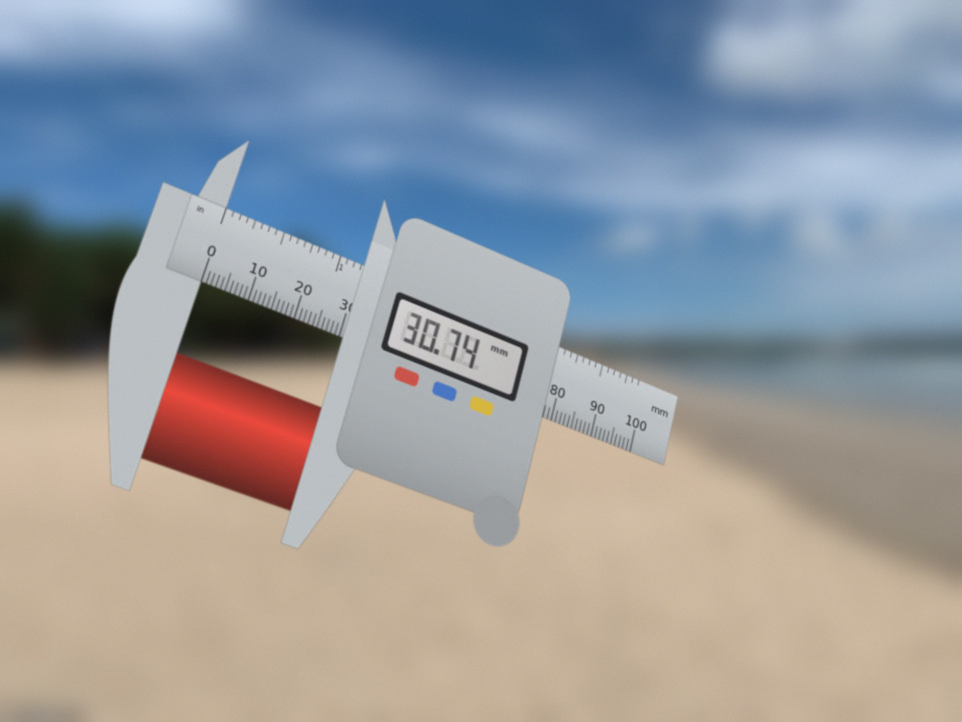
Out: 30.74
